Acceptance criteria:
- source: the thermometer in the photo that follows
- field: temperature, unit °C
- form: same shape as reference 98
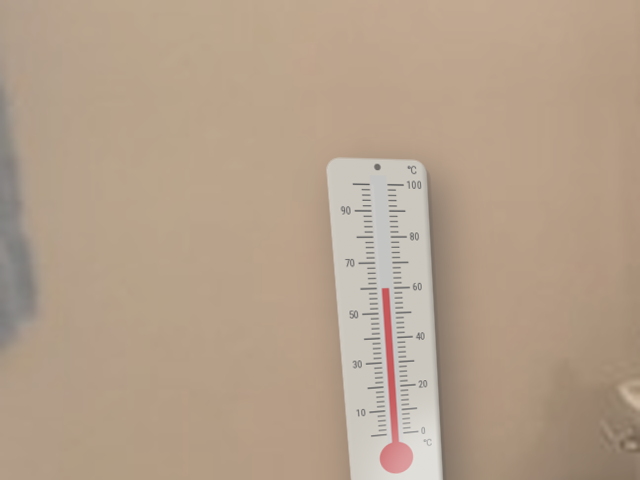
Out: 60
